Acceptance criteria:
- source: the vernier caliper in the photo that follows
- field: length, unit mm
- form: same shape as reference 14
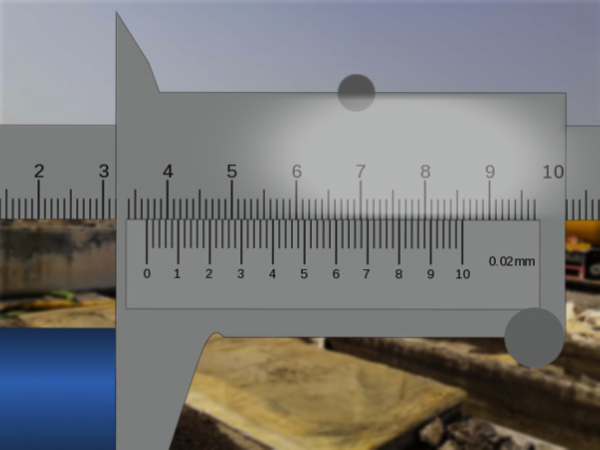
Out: 36.8
